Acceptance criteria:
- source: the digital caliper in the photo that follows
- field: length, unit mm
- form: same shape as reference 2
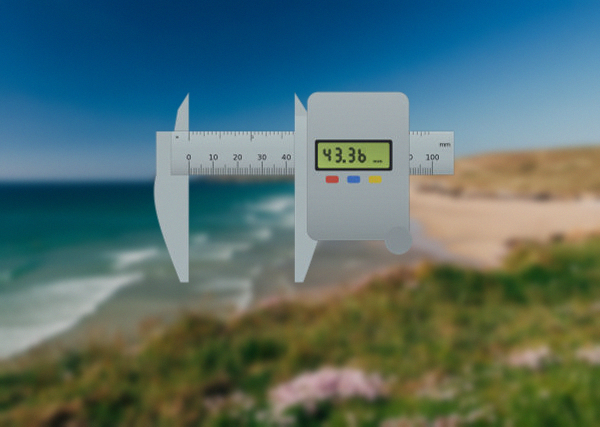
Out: 43.36
